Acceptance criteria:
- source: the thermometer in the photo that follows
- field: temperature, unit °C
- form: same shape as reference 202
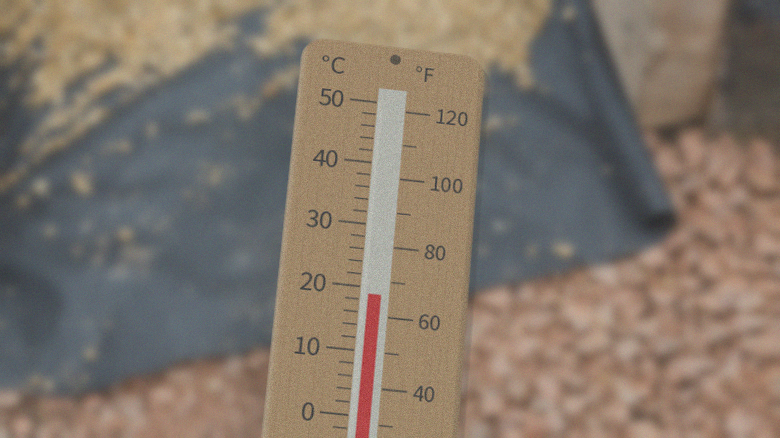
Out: 19
